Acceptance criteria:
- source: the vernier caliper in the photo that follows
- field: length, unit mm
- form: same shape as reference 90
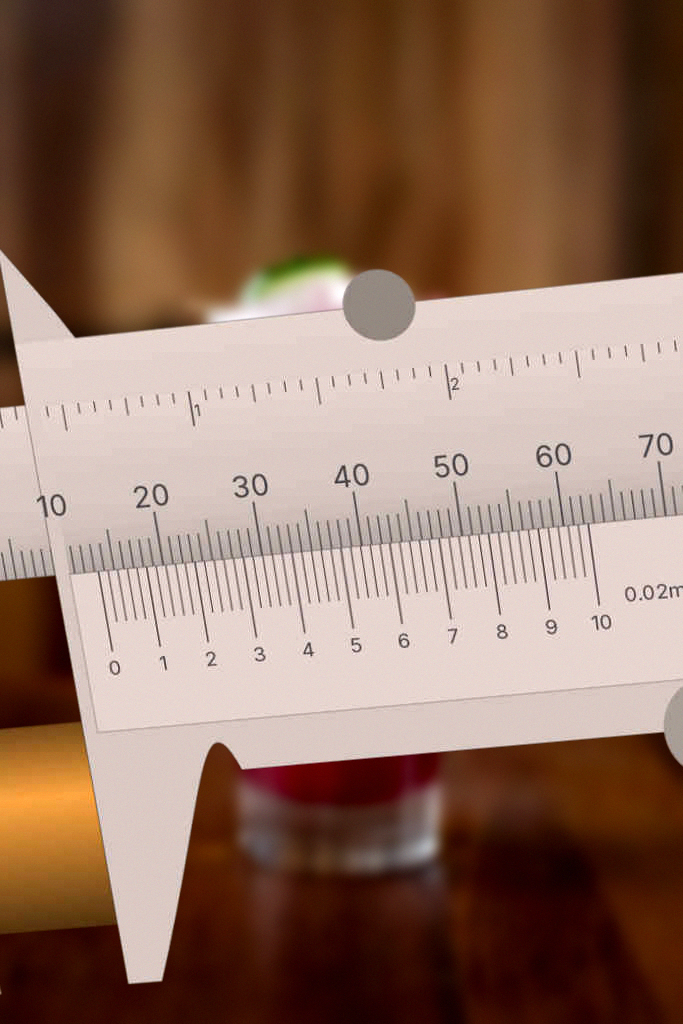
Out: 13.4
